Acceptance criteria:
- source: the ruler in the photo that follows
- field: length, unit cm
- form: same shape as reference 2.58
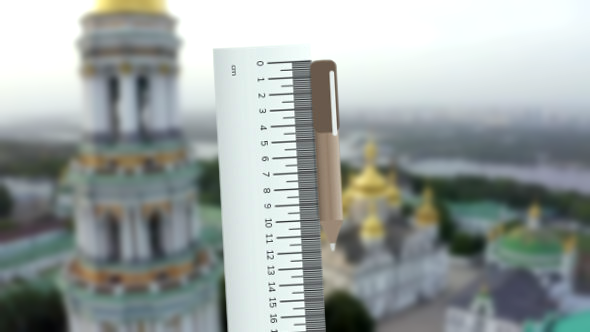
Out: 12
